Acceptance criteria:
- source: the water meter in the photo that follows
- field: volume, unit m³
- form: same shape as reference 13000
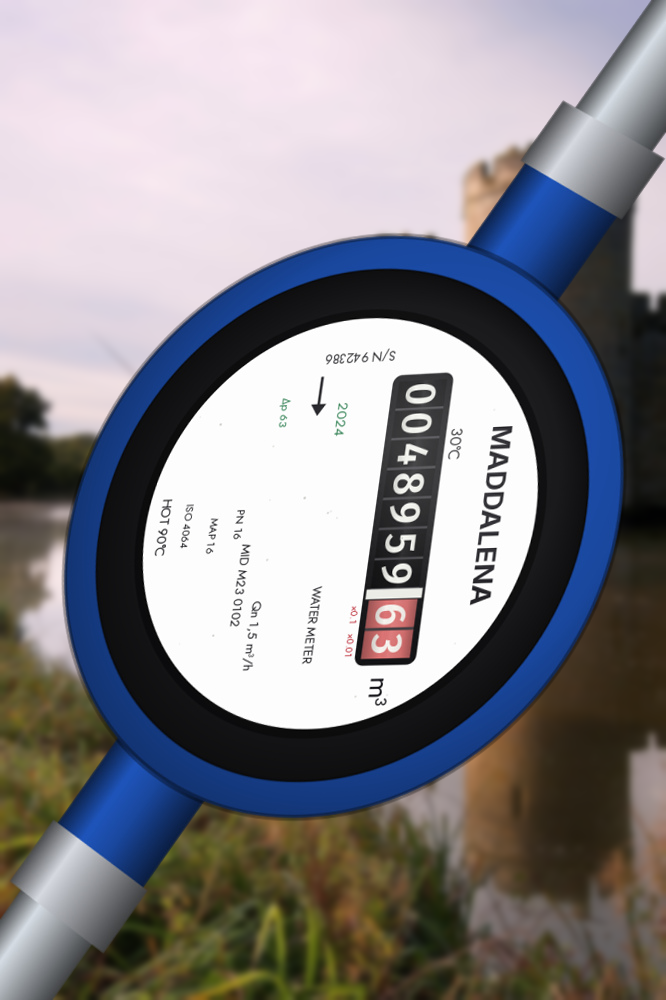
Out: 48959.63
